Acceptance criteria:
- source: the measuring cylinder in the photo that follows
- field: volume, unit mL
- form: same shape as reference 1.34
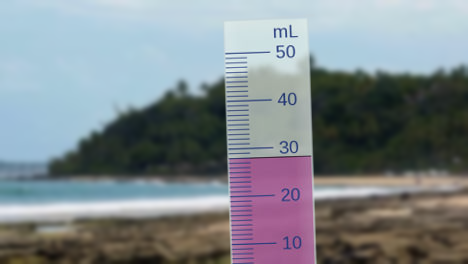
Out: 28
